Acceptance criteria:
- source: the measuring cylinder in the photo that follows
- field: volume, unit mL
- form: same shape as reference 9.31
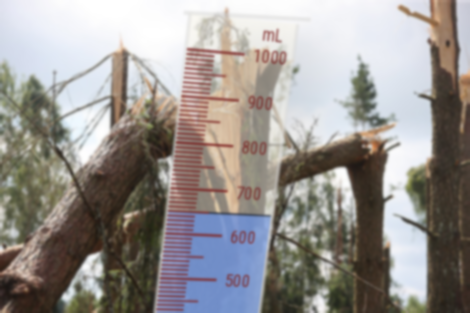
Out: 650
